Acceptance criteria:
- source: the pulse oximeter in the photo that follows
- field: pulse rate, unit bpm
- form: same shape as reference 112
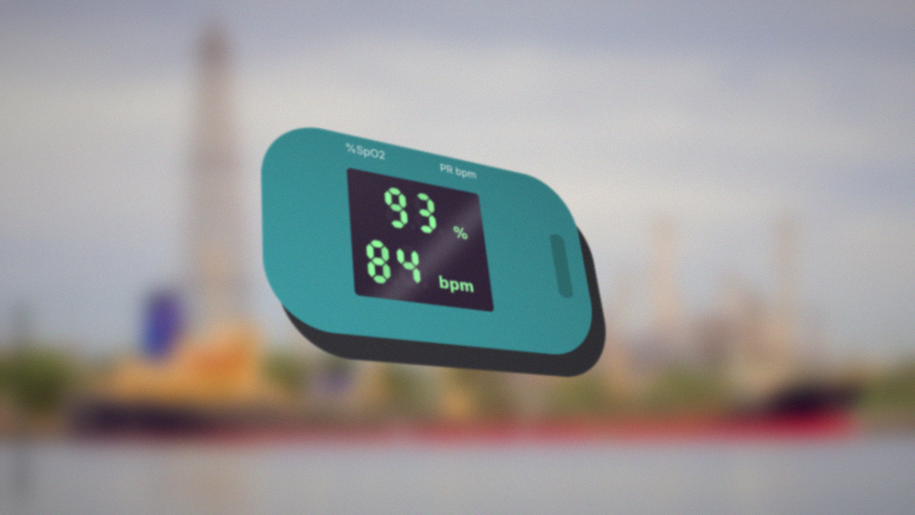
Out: 84
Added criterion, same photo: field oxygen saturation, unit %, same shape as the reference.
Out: 93
